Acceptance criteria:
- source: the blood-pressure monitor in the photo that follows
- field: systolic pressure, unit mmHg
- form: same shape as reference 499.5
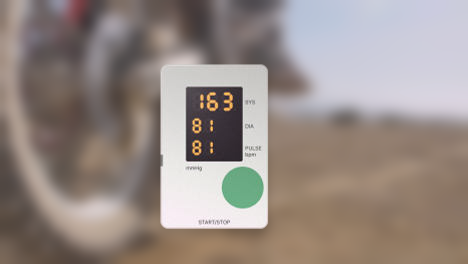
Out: 163
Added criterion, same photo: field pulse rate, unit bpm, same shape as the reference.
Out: 81
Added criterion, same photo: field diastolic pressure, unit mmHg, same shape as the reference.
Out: 81
